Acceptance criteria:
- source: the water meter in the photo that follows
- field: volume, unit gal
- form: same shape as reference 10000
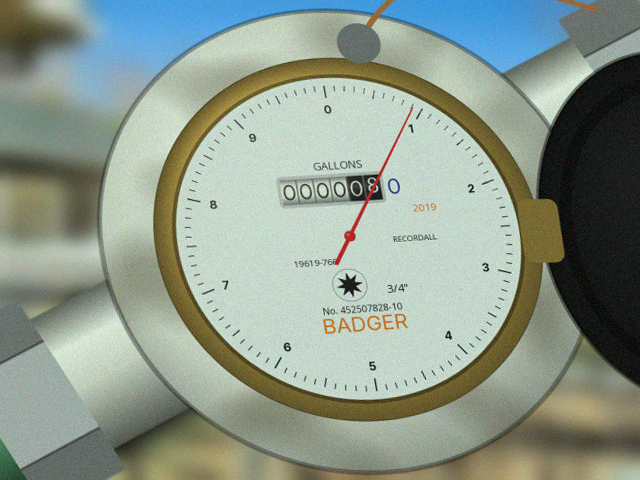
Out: 80.9
